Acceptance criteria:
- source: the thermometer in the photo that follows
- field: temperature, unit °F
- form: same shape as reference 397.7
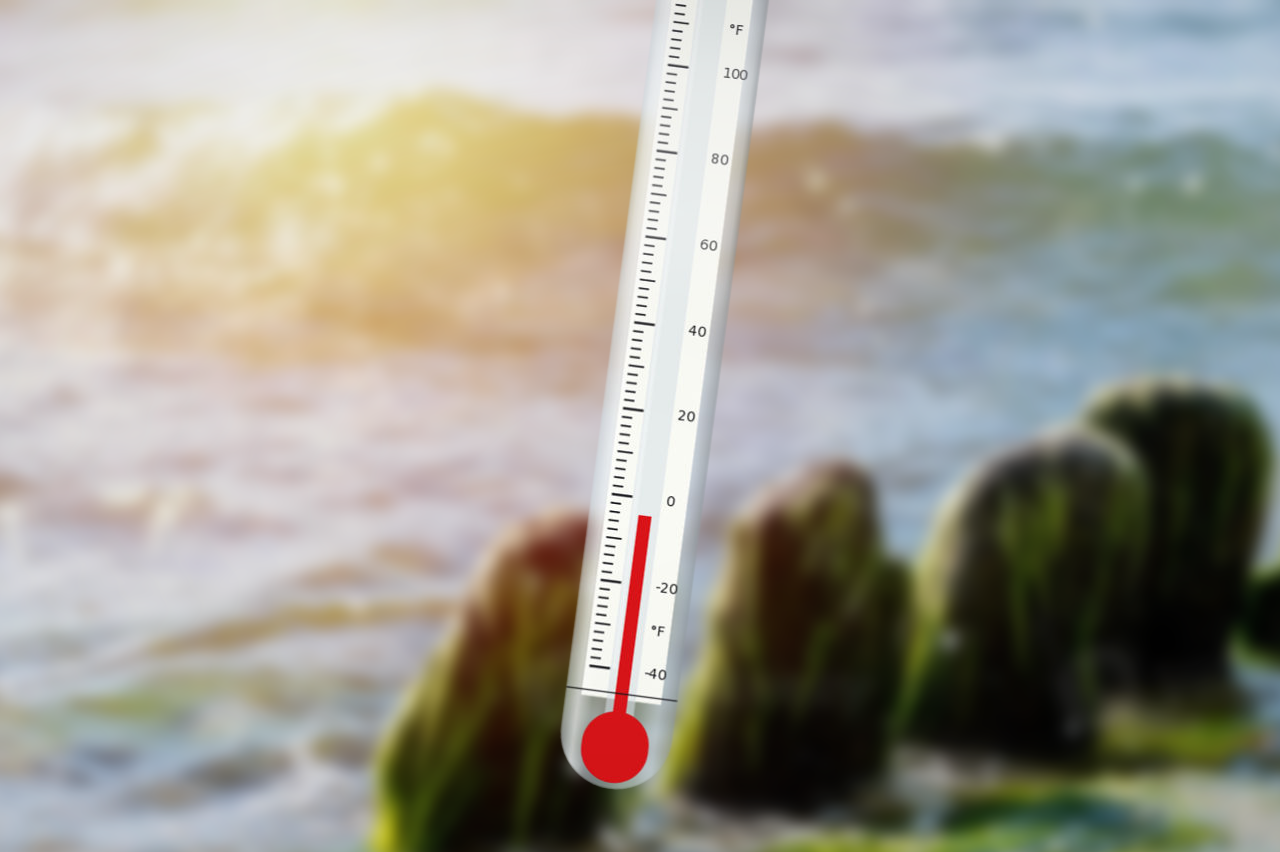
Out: -4
